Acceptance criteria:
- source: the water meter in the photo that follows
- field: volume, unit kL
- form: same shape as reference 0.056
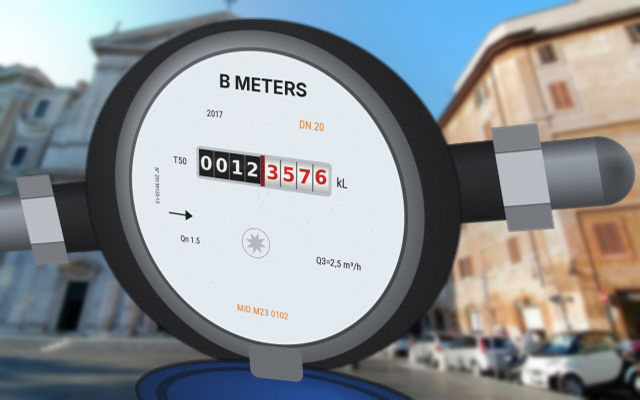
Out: 12.3576
